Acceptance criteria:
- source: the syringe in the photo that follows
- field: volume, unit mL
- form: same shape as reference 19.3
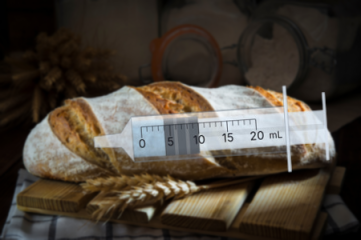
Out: 4
